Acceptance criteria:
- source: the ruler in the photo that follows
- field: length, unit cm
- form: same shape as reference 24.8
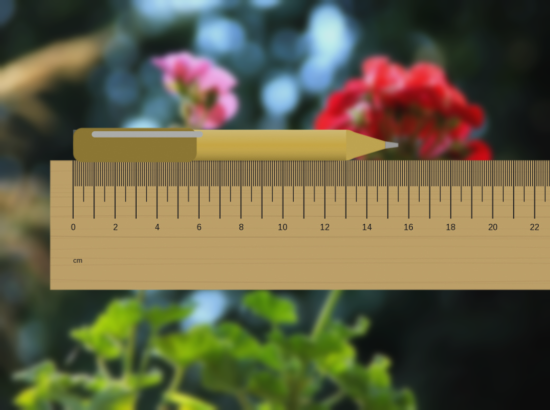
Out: 15.5
